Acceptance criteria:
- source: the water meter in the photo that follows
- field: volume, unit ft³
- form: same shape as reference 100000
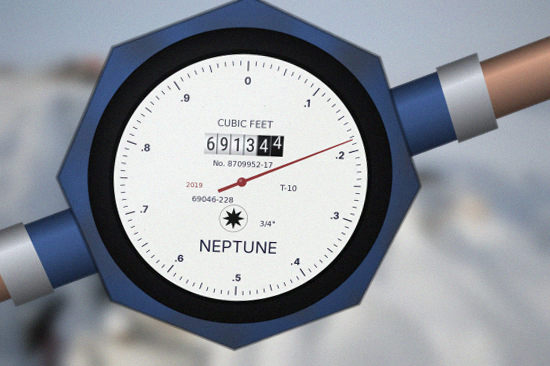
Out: 691344.18
